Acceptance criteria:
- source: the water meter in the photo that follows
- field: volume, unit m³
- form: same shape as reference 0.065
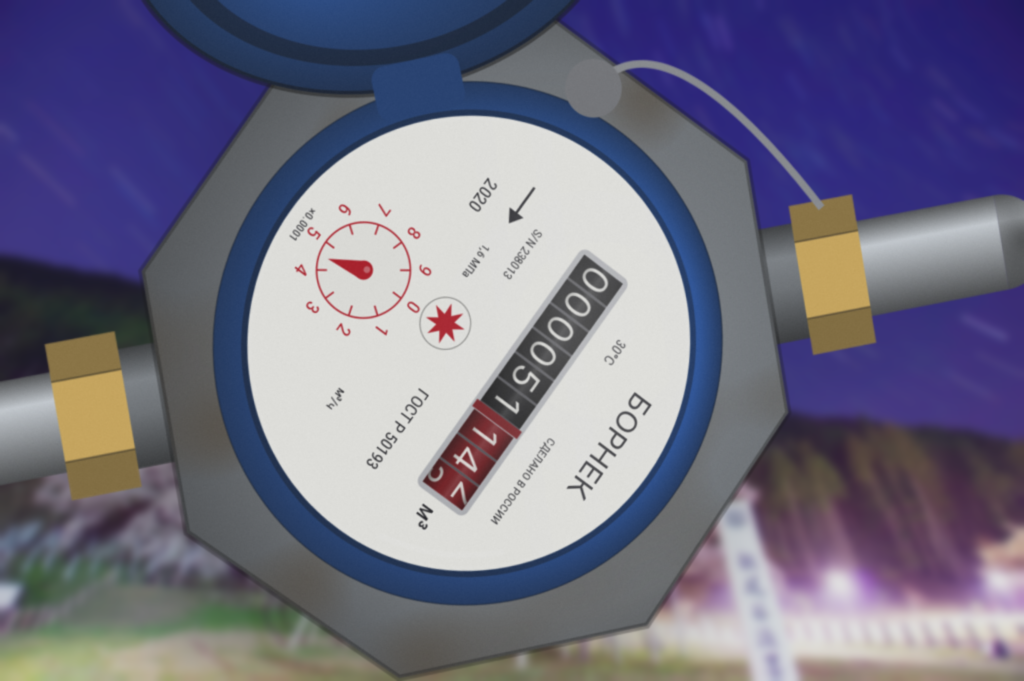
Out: 51.1424
